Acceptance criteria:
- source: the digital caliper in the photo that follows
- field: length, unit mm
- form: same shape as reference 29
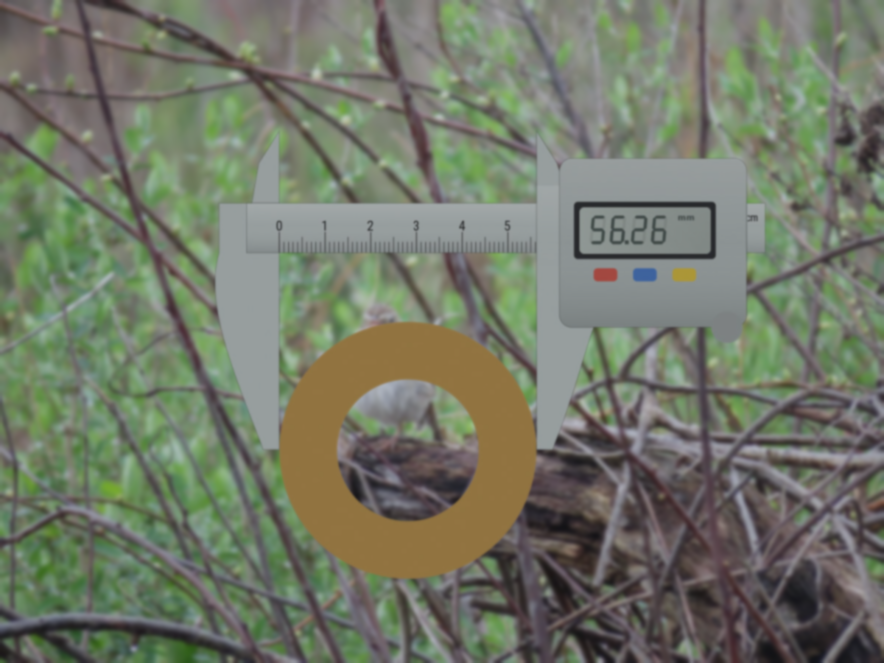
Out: 56.26
